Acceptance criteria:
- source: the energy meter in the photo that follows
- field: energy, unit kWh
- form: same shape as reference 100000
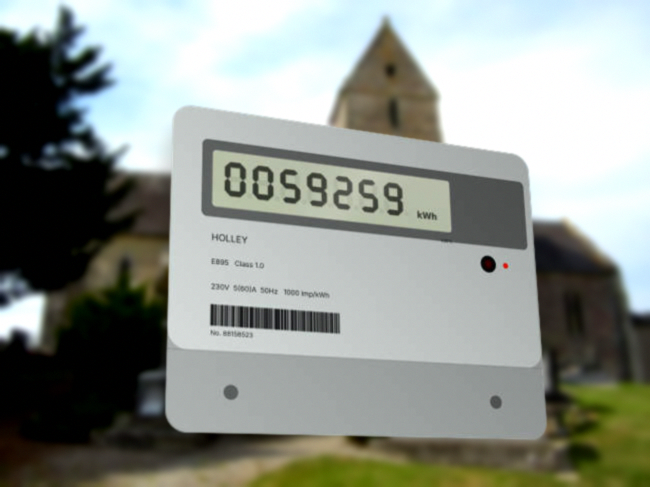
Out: 59259
